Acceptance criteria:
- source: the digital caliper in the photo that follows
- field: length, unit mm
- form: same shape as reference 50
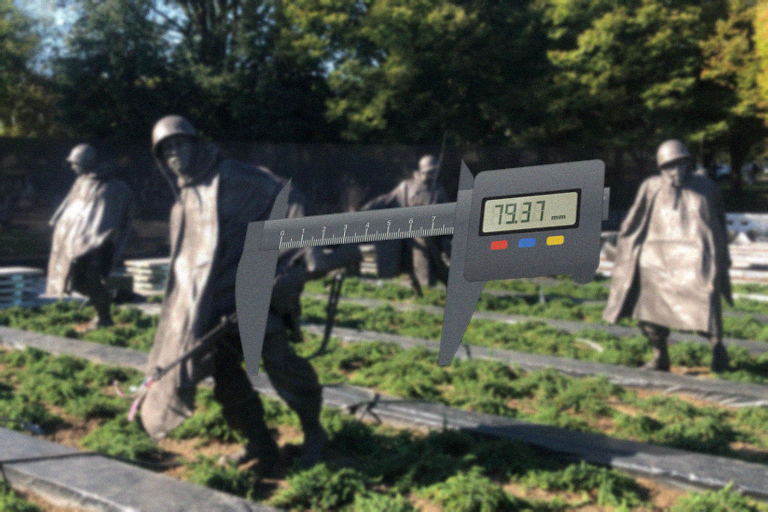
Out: 79.37
